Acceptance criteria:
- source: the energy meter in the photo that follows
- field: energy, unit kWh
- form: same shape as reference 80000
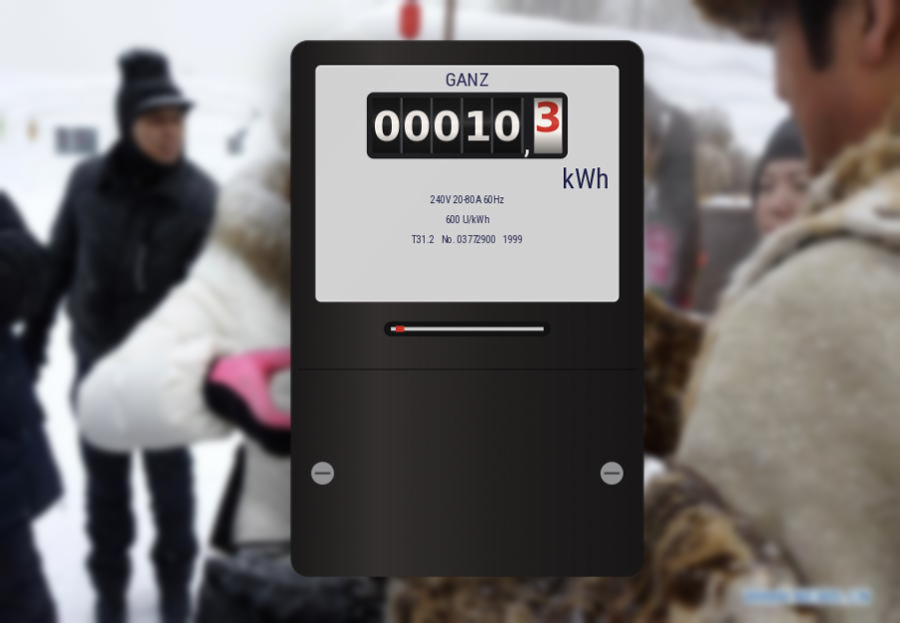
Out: 10.3
